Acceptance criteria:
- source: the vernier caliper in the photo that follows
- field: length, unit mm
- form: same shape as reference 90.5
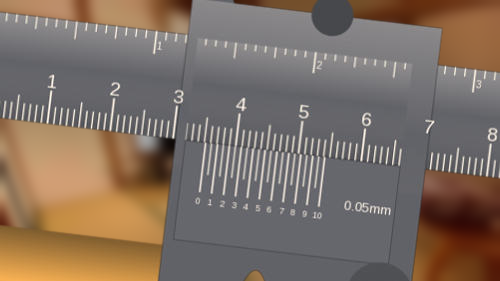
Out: 35.2
